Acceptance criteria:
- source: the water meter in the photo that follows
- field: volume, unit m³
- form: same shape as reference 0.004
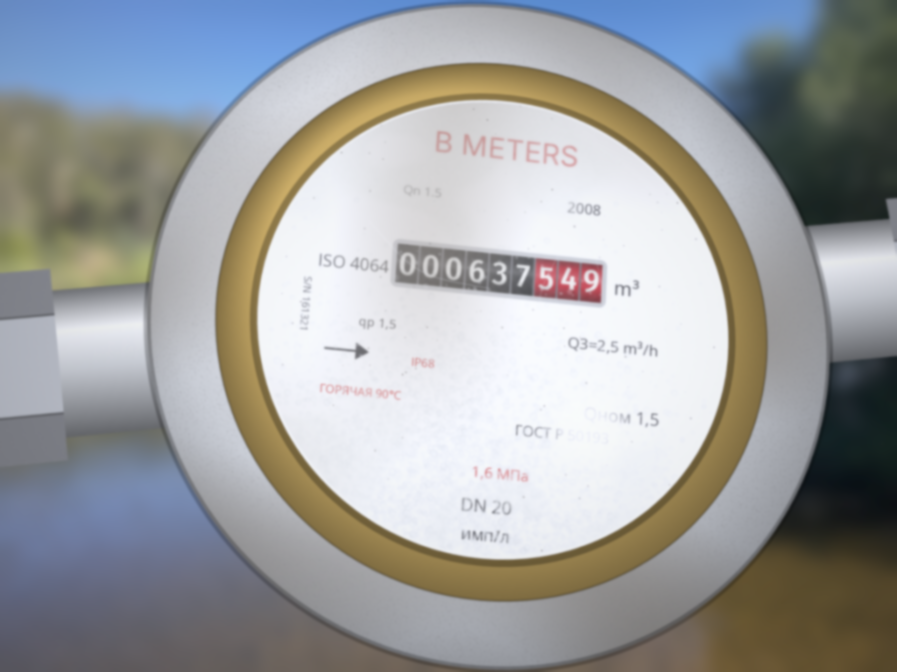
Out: 637.549
